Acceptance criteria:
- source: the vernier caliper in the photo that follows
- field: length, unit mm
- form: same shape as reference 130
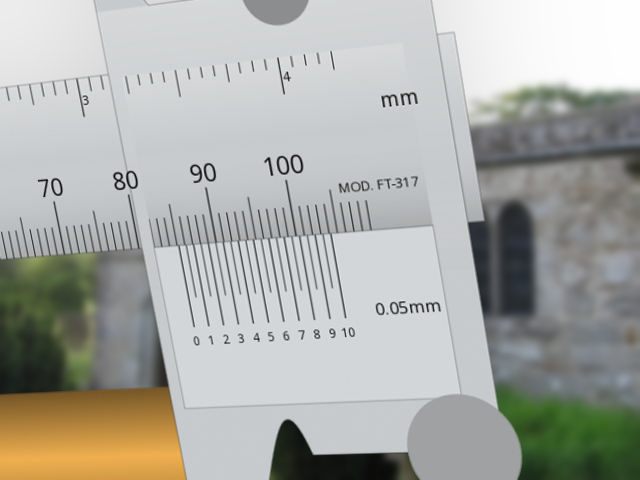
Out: 85.2
